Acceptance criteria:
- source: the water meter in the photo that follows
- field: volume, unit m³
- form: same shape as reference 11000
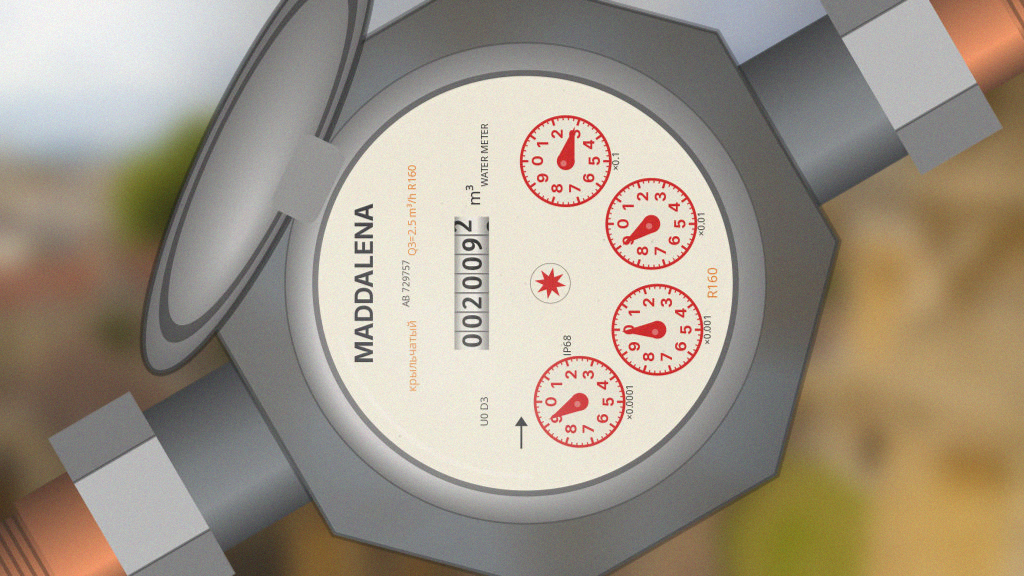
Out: 20092.2899
